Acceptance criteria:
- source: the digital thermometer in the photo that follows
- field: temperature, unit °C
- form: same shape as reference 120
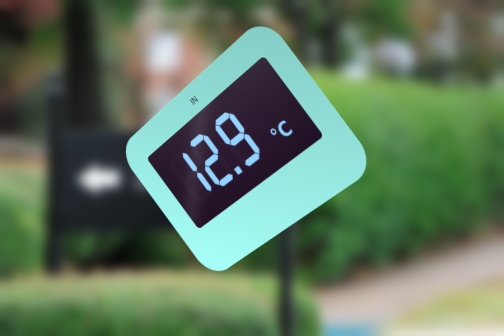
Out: 12.9
